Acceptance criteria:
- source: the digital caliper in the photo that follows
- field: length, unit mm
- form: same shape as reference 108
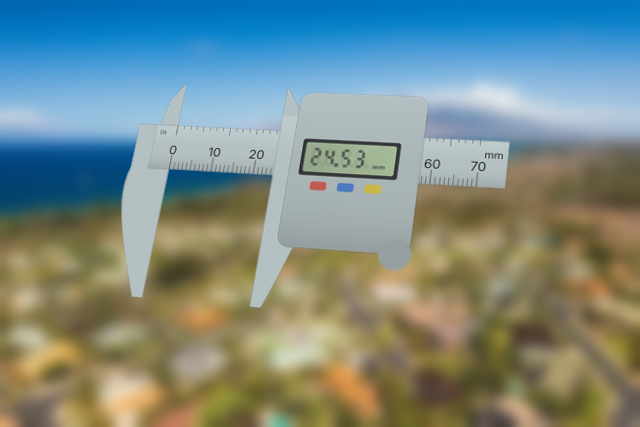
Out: 24.53
